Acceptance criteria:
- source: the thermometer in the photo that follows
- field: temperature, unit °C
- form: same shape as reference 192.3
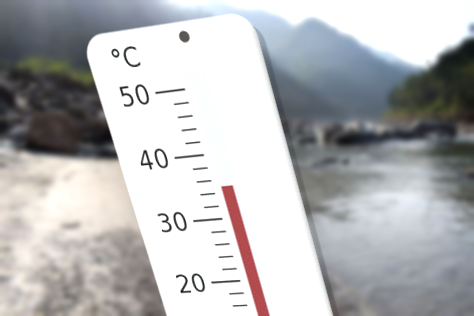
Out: 35
